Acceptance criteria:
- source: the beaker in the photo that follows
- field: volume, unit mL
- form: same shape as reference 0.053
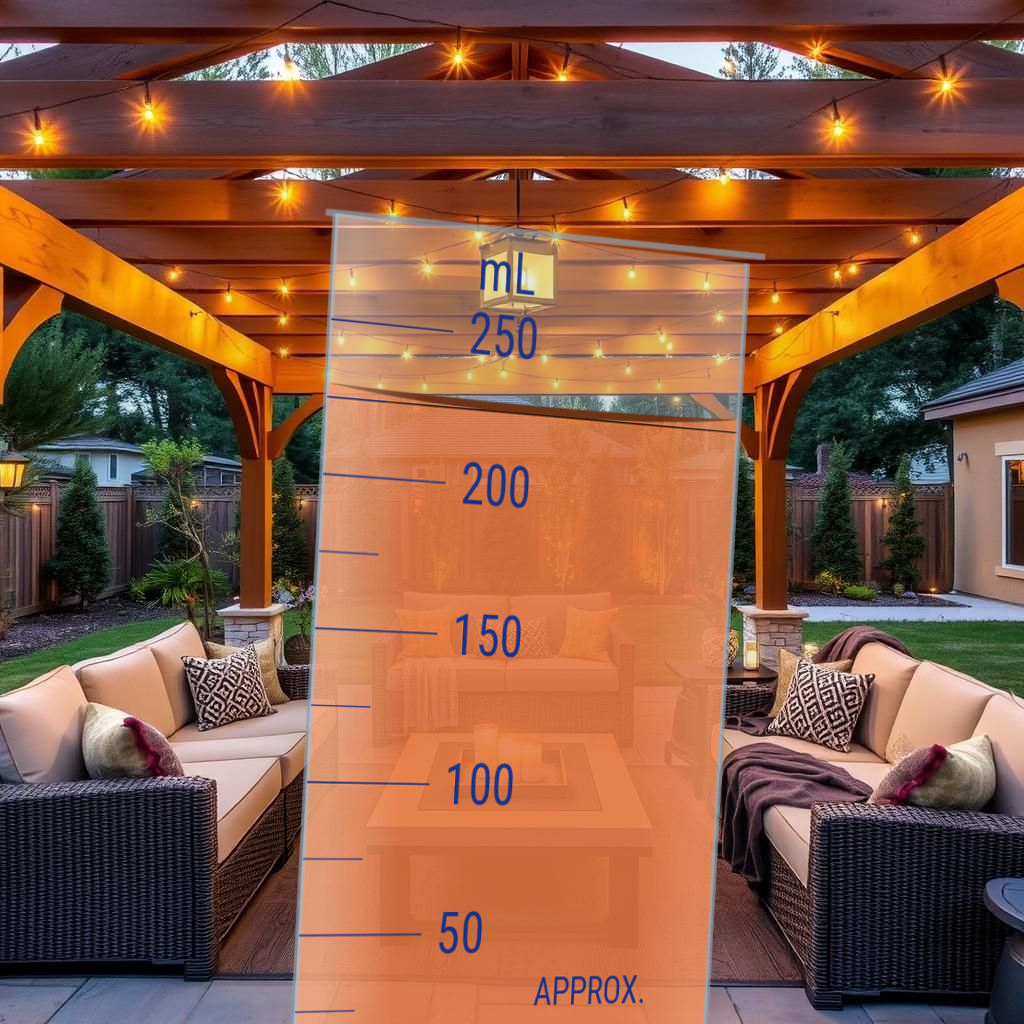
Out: 225
